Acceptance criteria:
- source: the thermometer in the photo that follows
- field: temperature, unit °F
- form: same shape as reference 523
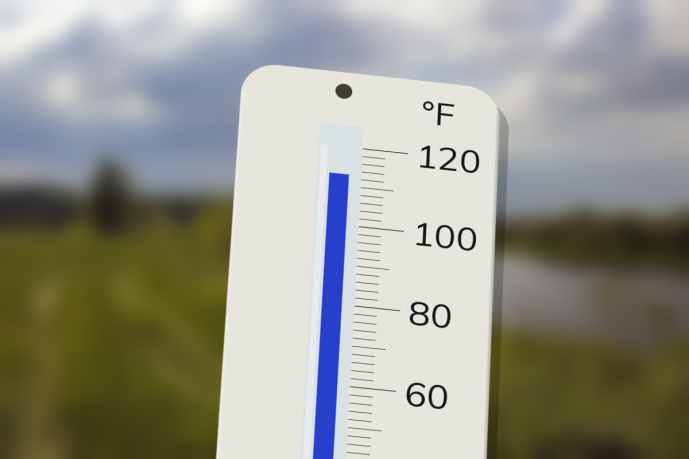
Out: 113
